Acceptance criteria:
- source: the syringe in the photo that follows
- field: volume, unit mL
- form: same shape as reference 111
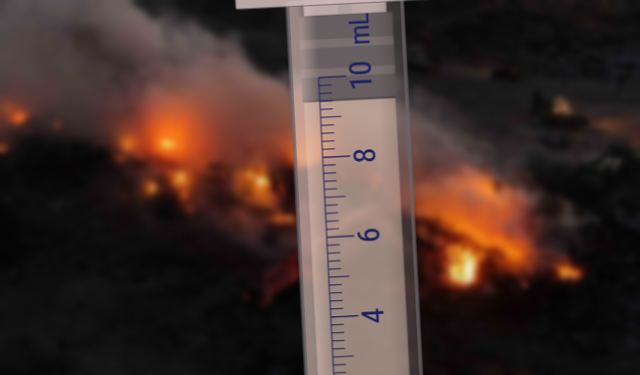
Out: 9.4
